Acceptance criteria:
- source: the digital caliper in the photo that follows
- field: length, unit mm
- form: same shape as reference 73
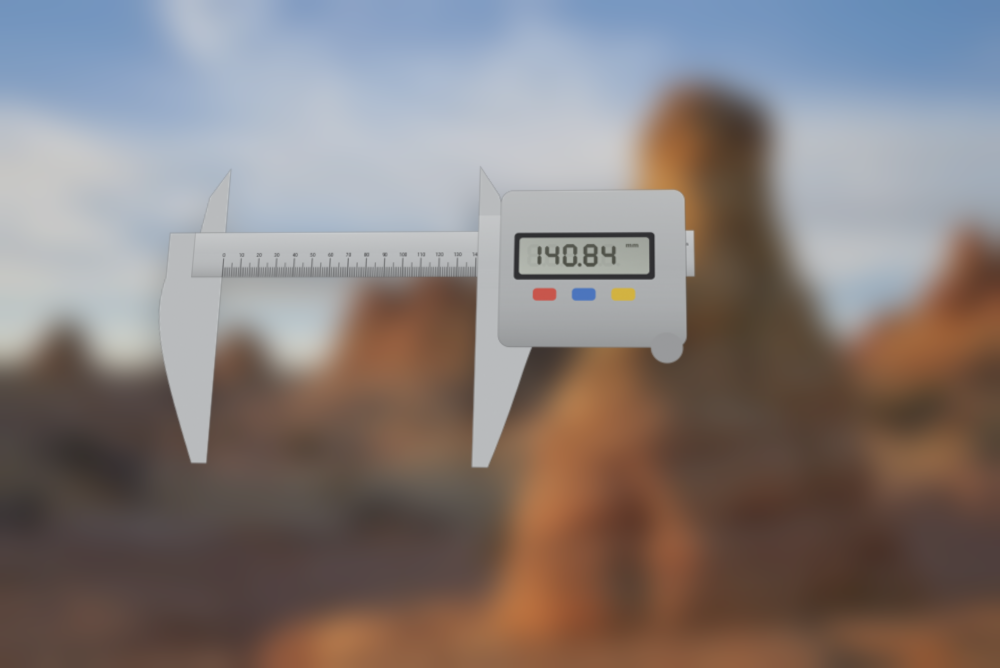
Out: 140.84
